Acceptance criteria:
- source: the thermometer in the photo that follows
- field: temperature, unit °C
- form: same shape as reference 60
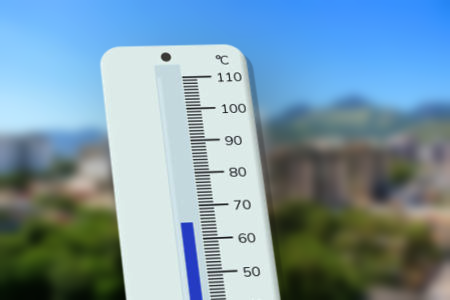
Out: 65
